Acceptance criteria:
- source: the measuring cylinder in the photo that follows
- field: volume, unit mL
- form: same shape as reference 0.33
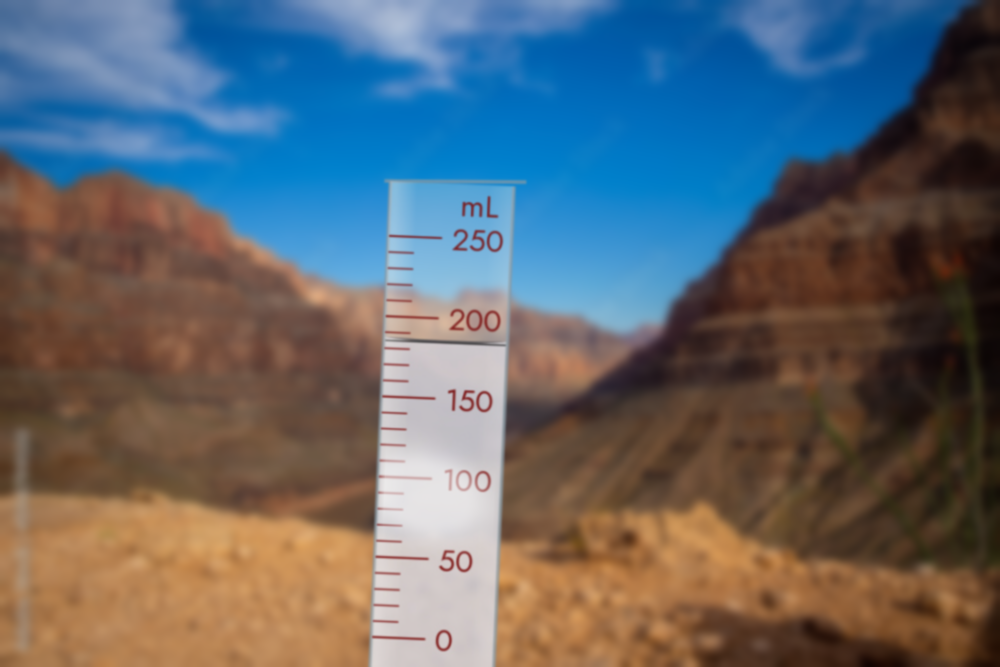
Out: 185
